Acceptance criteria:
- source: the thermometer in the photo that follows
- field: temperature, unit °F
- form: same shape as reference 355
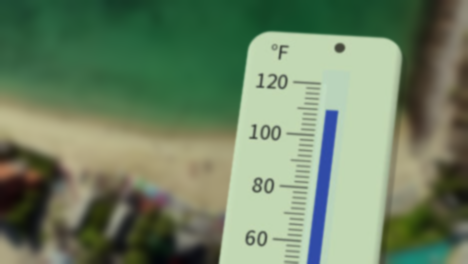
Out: 110
